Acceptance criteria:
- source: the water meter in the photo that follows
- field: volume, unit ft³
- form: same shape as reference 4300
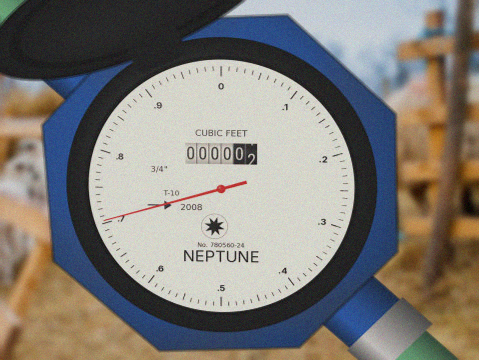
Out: 1.70
